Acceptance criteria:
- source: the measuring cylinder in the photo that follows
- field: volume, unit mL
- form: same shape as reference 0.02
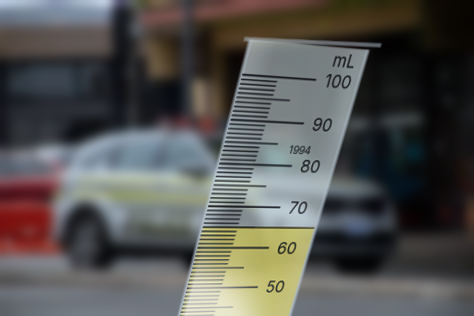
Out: 65
